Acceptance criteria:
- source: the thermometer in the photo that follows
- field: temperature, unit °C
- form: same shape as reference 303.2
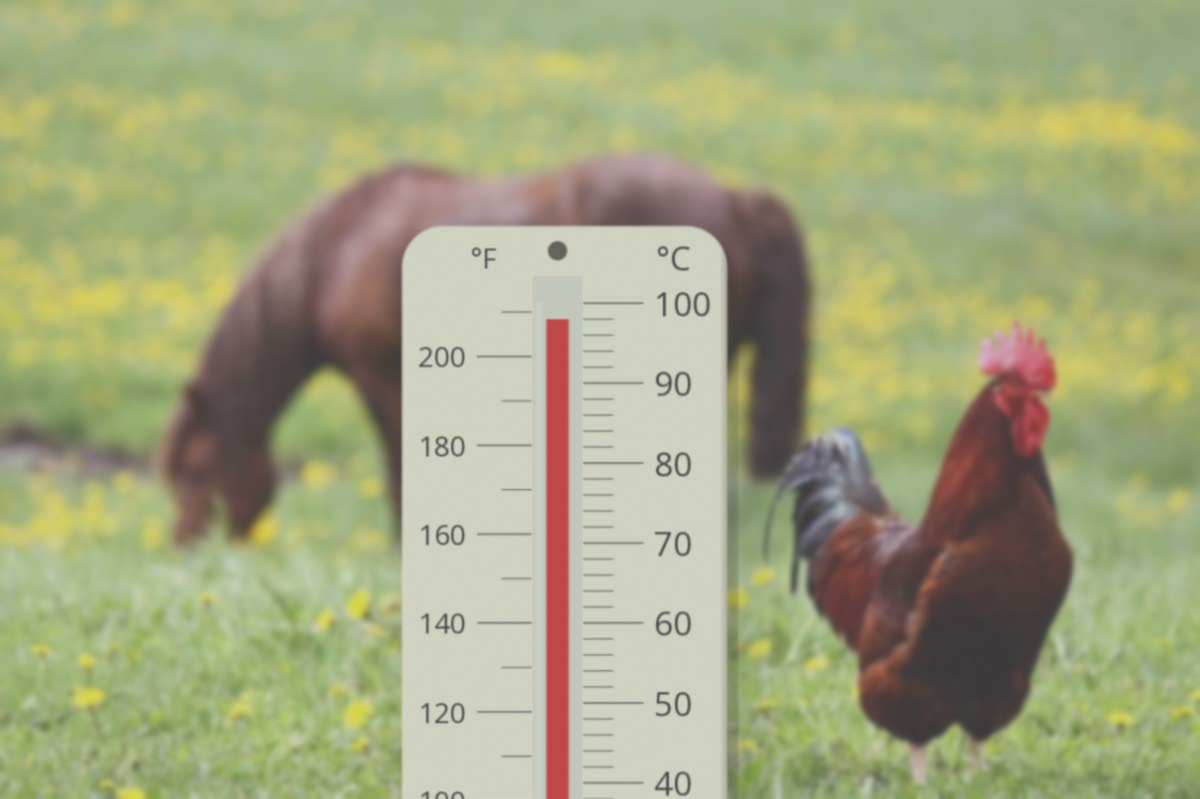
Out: 98
